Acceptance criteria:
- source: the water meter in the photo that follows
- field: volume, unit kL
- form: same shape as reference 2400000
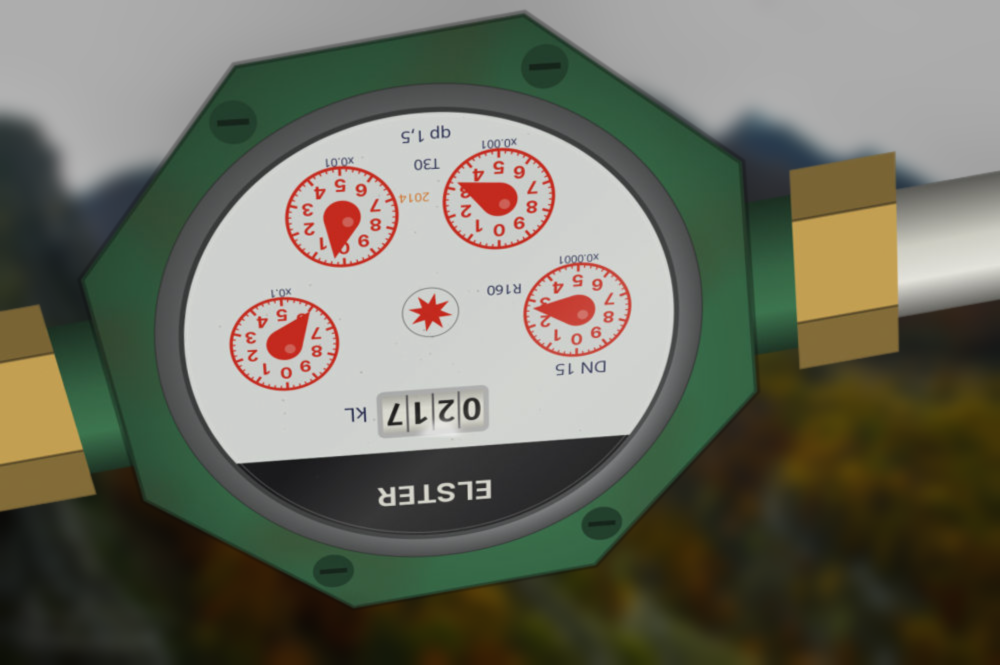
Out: 217.6032
